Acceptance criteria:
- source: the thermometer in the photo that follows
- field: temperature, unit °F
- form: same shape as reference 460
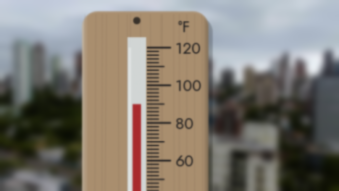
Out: 90
